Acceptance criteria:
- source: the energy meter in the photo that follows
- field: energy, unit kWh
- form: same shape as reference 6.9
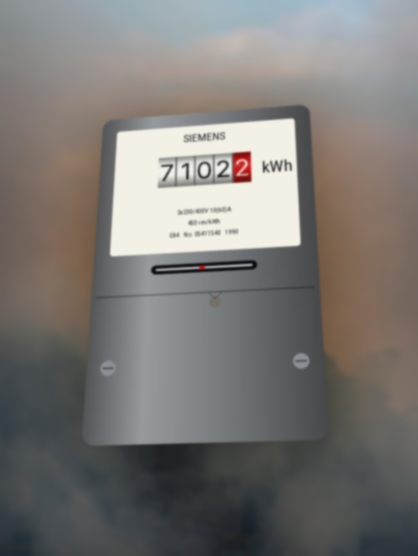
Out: 7102.2
